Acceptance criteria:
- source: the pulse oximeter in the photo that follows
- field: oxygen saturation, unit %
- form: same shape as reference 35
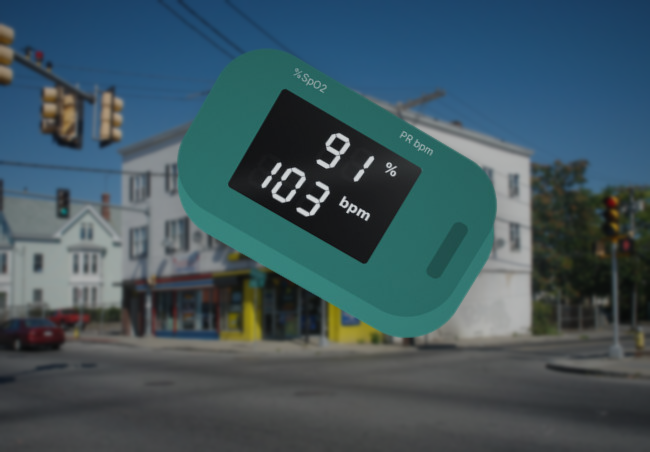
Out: 91
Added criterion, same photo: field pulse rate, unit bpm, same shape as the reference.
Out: 103
